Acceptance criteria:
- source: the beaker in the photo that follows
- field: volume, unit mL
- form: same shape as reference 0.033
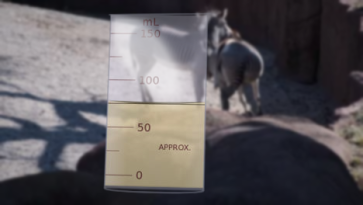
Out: 75
